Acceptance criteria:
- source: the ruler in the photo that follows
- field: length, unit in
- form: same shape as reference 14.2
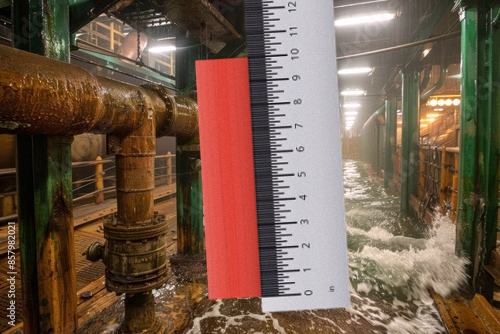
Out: 10
